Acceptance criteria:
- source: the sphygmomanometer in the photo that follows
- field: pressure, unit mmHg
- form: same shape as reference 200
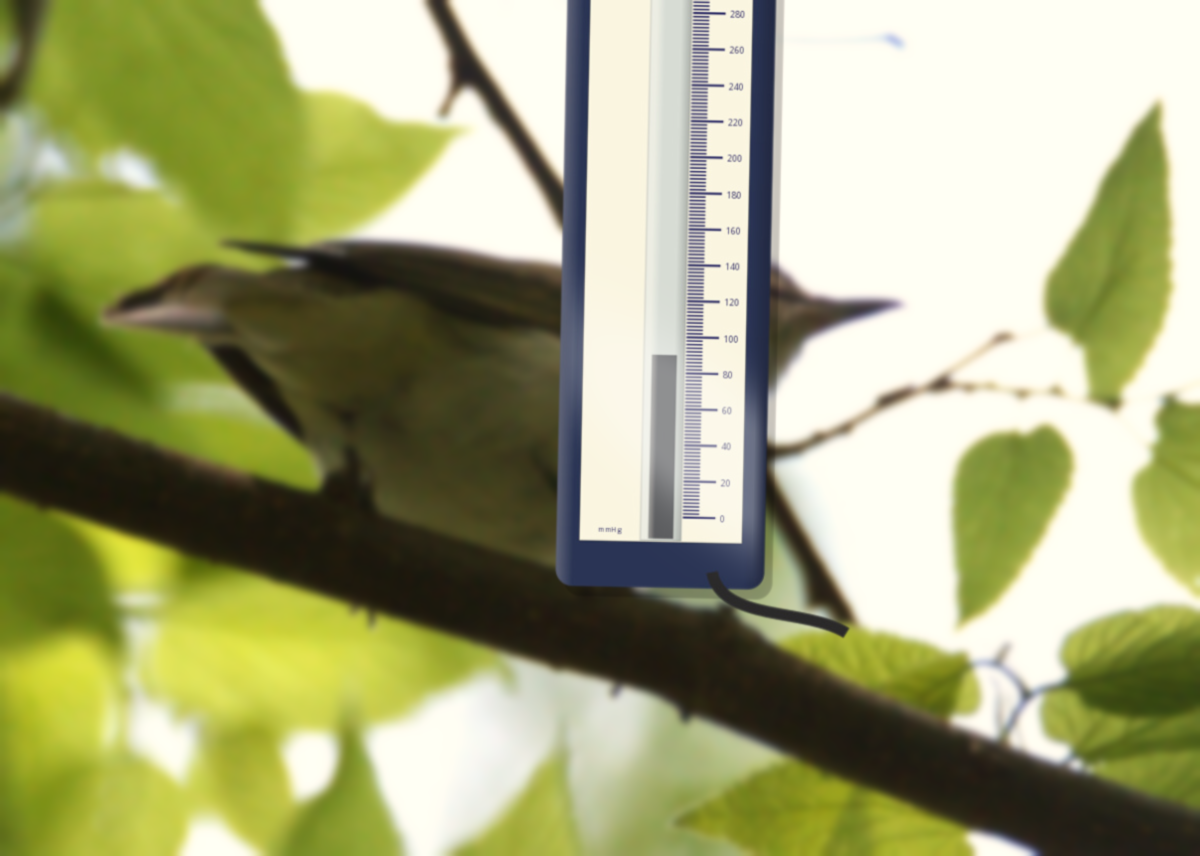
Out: 90
